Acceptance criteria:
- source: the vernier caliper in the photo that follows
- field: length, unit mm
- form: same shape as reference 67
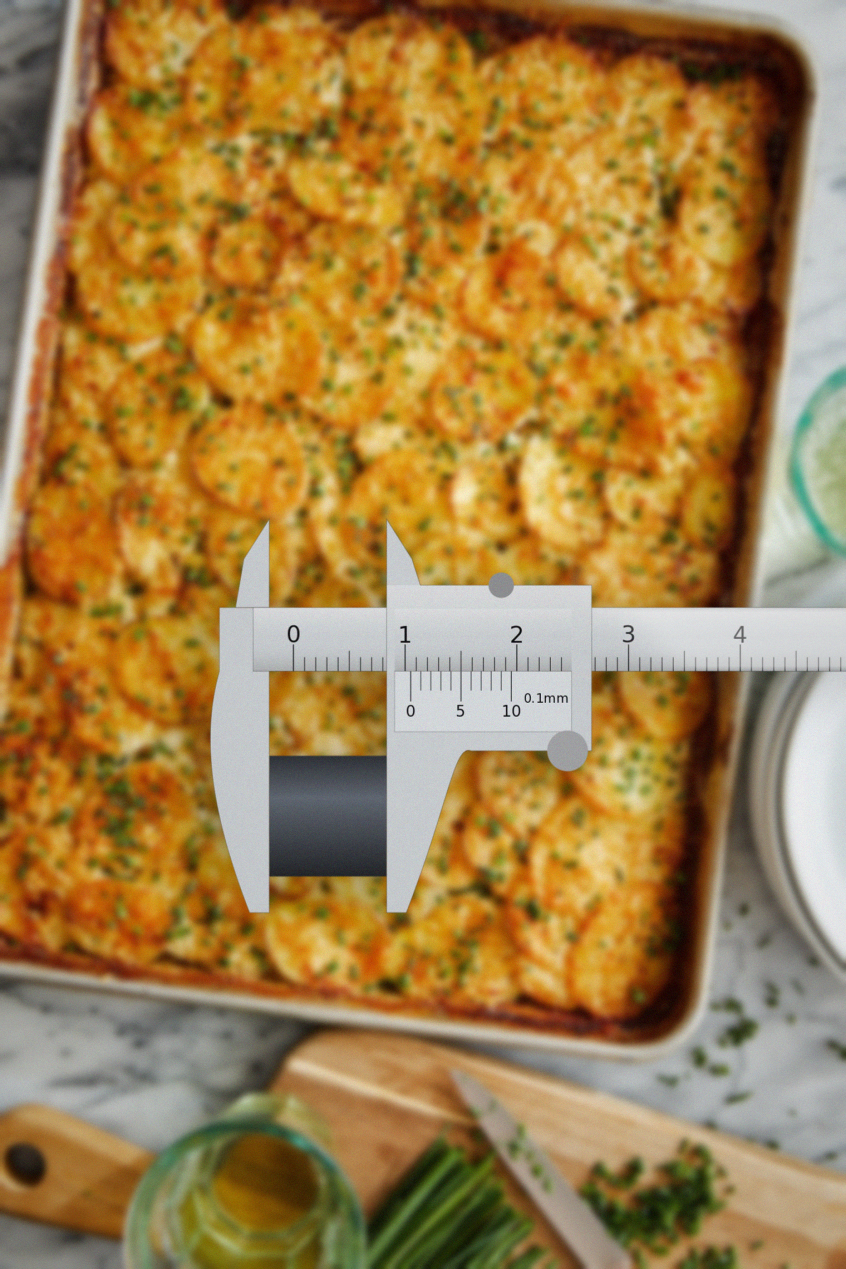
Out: 10.5
